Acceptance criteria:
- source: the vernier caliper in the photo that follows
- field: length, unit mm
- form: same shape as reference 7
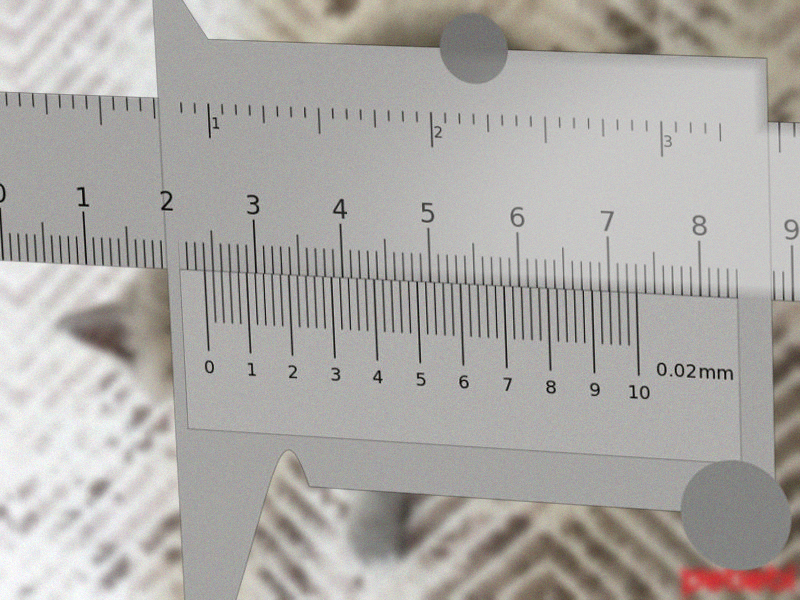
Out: 24.0
